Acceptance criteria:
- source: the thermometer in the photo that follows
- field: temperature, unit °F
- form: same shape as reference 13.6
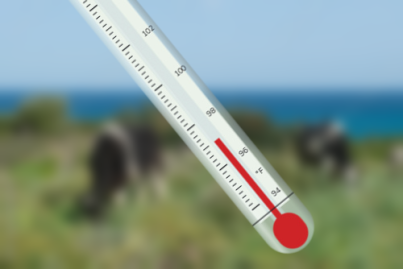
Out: 97
